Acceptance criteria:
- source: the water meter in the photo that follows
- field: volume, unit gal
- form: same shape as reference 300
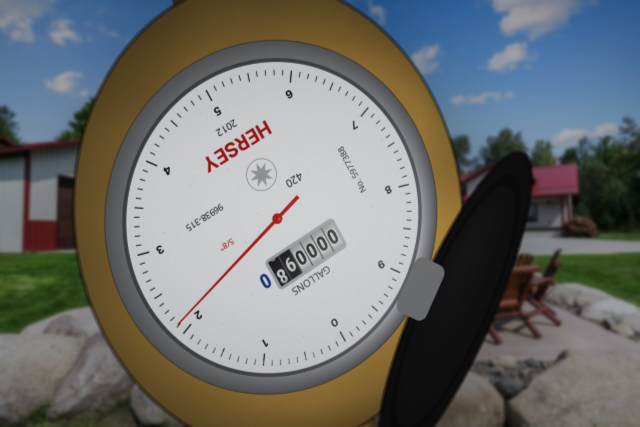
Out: 982.1
